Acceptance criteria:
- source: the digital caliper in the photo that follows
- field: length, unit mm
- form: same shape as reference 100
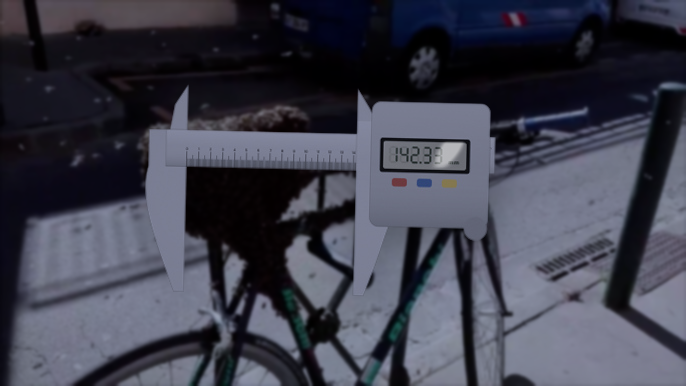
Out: 142.33
